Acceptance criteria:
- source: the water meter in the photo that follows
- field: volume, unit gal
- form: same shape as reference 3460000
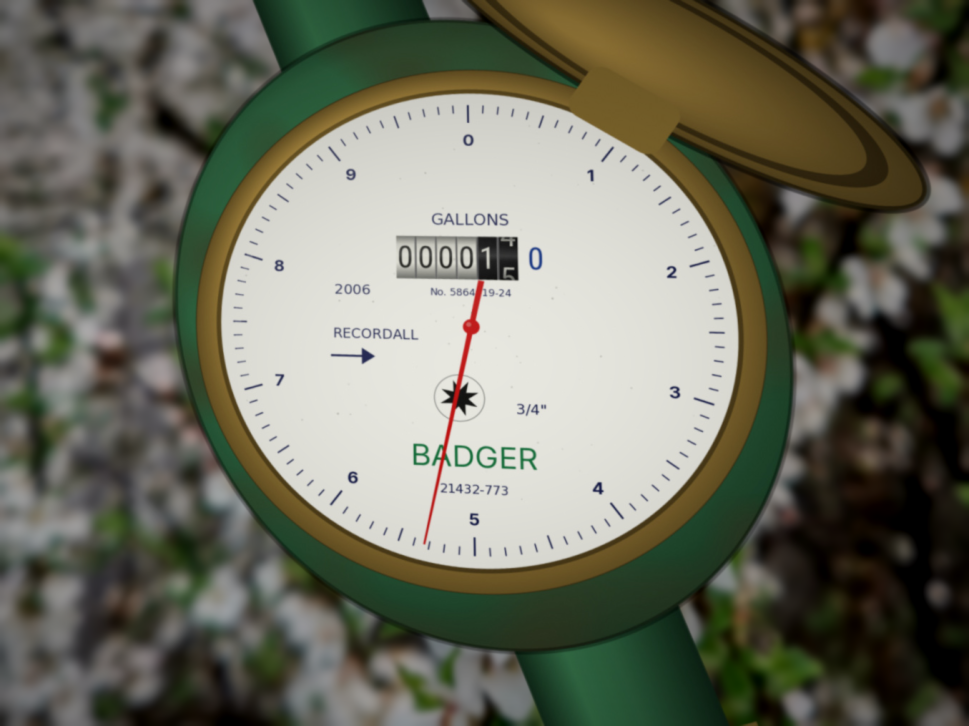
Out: 145.3
